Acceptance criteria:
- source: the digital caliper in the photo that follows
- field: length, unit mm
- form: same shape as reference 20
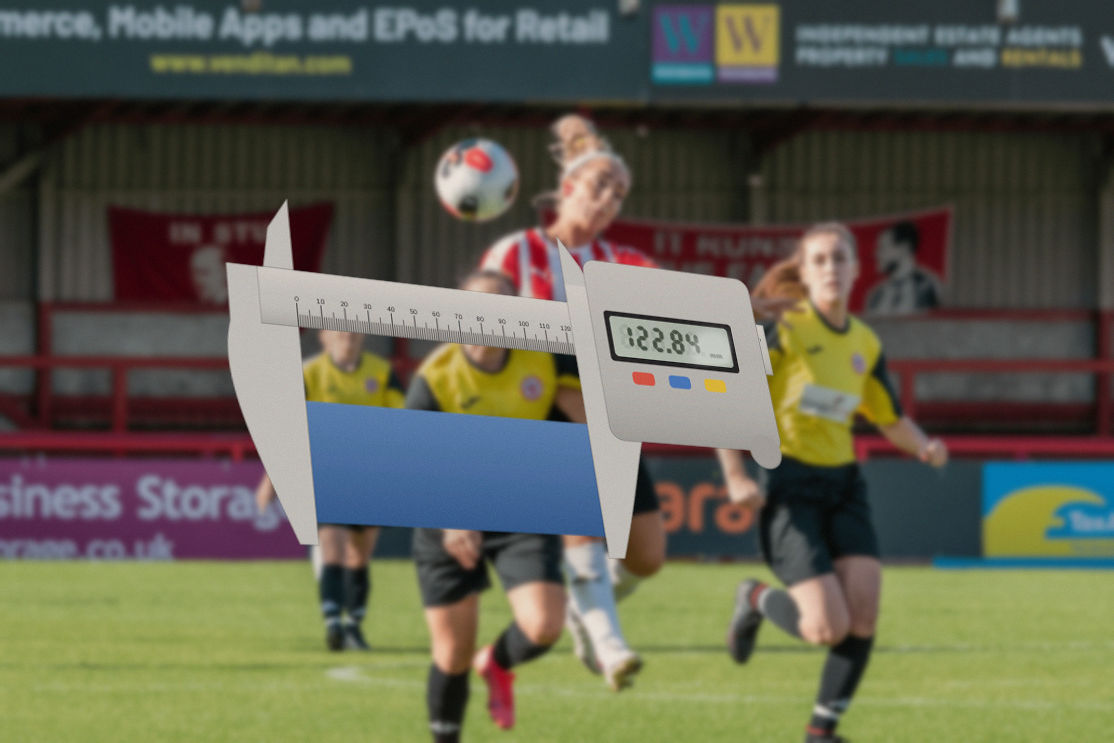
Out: 122.84
